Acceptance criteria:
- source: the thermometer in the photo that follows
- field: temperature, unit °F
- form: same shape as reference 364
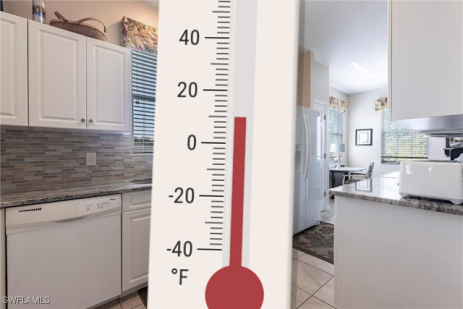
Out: 10
